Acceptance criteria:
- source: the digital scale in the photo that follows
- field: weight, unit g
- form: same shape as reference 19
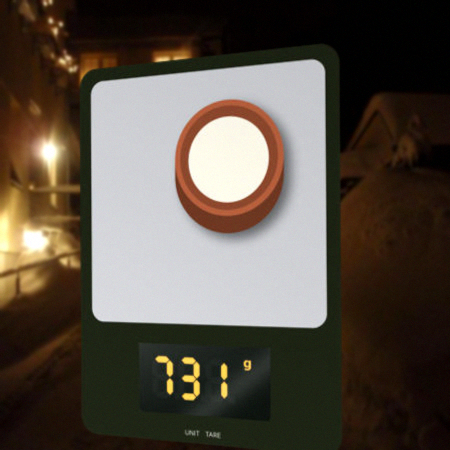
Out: 731
